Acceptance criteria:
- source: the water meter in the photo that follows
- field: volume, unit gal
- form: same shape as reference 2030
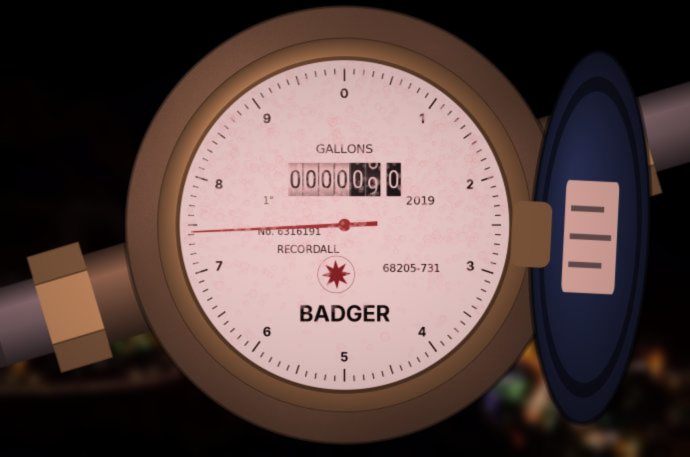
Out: 87.4
